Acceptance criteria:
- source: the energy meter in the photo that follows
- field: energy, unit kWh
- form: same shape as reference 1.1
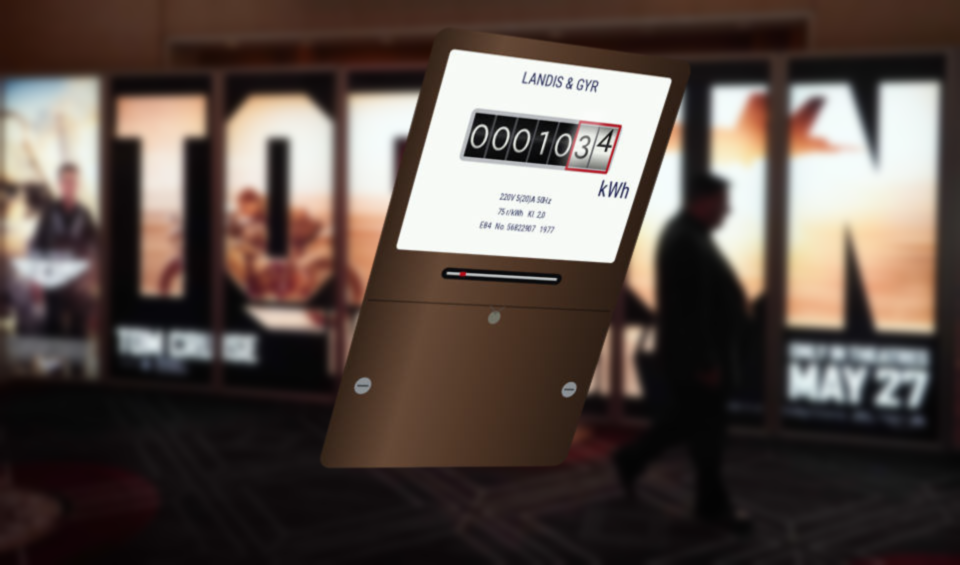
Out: 10.34
